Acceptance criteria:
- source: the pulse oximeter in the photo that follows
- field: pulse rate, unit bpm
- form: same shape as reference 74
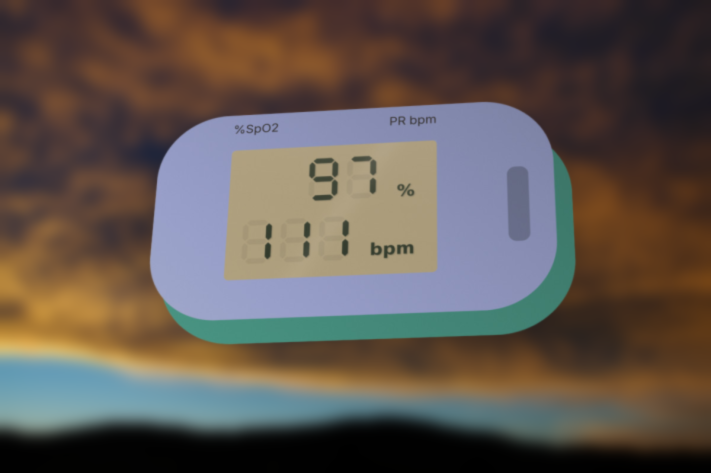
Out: 111
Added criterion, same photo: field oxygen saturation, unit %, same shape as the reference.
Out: 97
